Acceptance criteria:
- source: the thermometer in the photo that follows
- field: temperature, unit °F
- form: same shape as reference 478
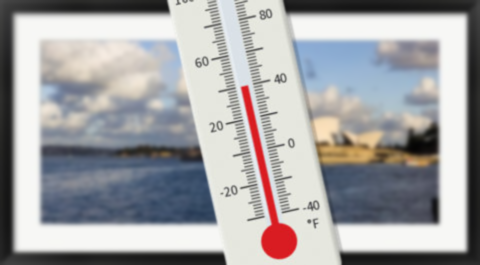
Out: 40
